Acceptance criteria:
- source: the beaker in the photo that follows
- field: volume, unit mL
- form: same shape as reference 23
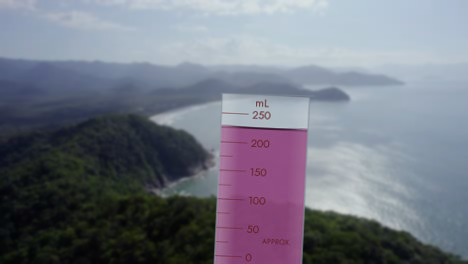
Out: 225
